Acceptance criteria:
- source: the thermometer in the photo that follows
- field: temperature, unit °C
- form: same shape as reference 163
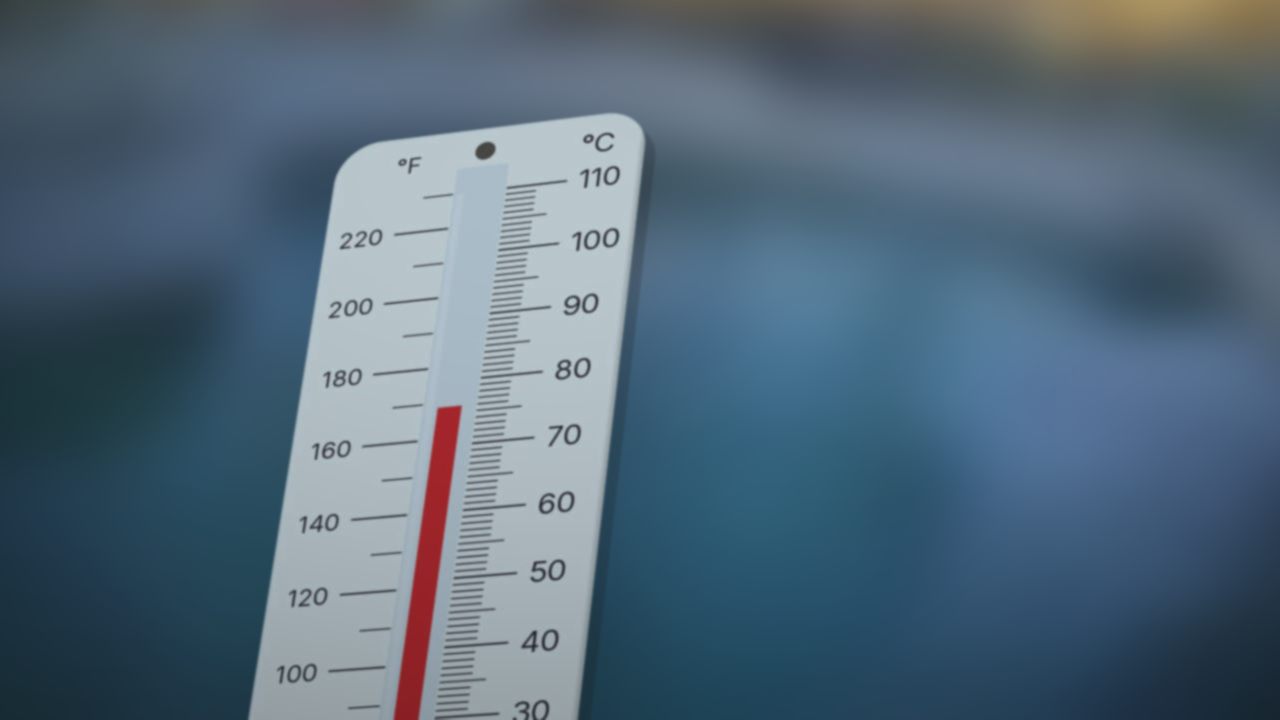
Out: 76
